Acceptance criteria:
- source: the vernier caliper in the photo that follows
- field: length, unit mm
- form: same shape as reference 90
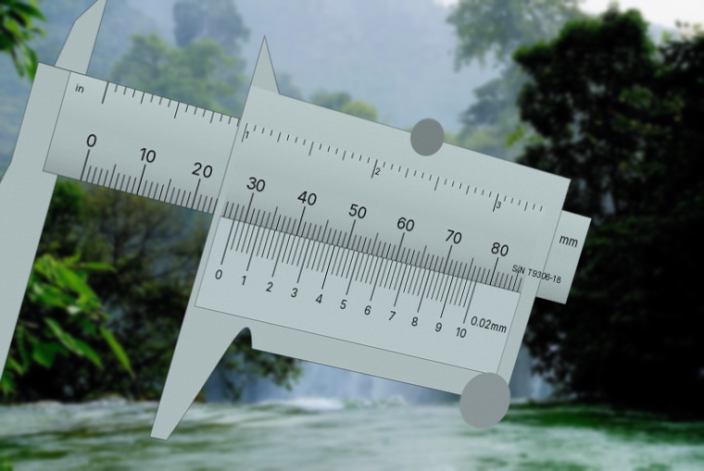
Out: 28.0
